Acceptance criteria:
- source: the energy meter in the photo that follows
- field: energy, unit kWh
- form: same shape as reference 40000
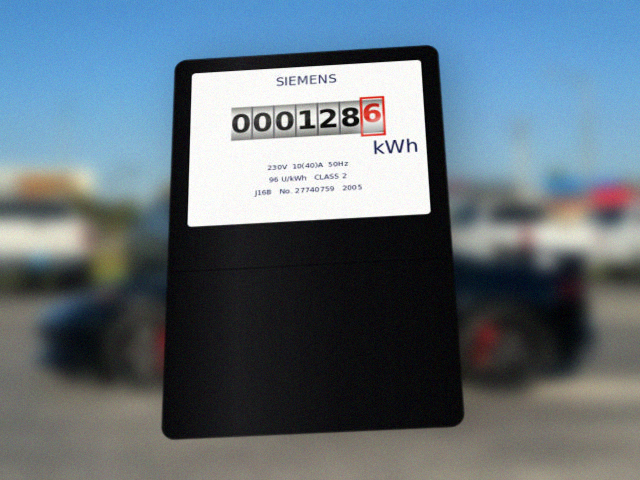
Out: 128.6
